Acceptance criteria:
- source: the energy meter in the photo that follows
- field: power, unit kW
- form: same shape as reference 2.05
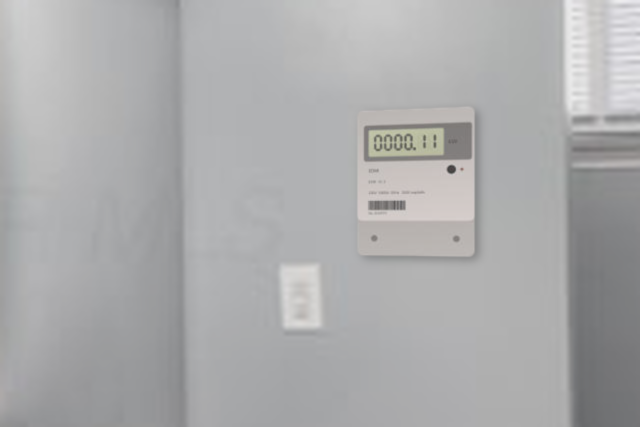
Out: 0.11
